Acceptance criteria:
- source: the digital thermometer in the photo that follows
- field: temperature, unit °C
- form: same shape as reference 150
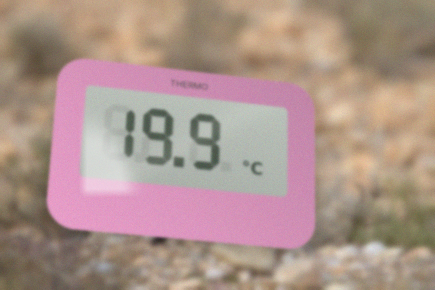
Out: 19.9
